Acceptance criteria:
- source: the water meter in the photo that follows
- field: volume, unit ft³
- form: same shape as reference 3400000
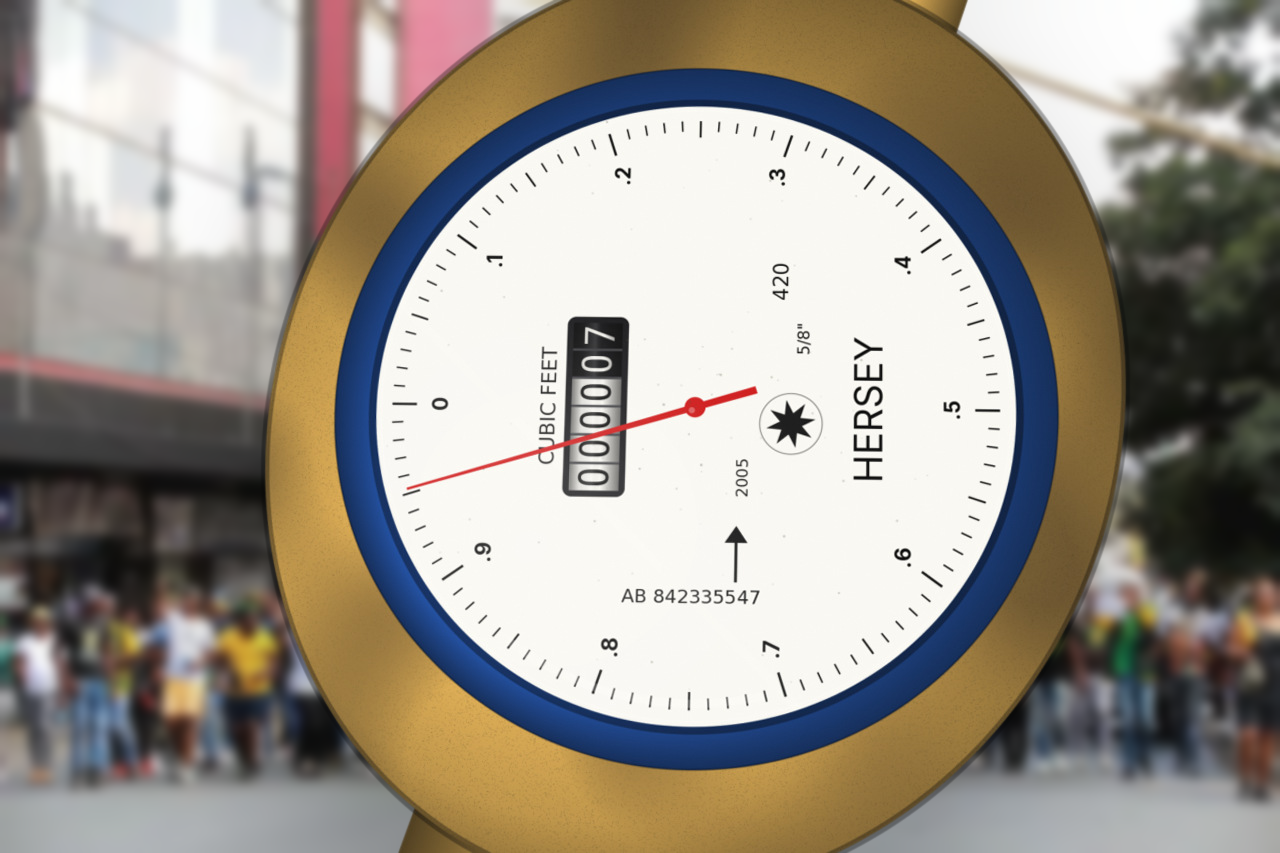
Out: 6.95
